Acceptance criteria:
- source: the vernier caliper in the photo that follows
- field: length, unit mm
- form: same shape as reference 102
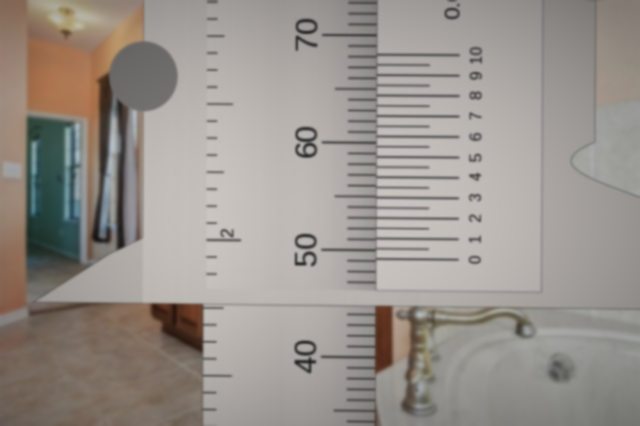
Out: 49.2
